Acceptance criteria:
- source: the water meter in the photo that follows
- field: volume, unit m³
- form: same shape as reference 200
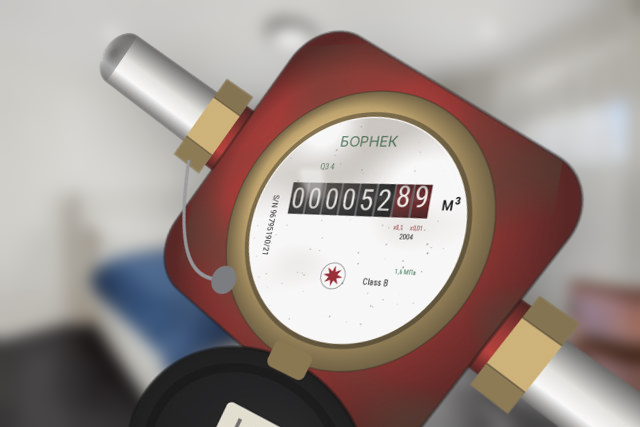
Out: 52.89
